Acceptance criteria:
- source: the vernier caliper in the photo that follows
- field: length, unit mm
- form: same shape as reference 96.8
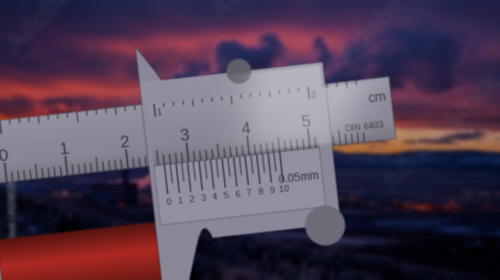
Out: 26.0
